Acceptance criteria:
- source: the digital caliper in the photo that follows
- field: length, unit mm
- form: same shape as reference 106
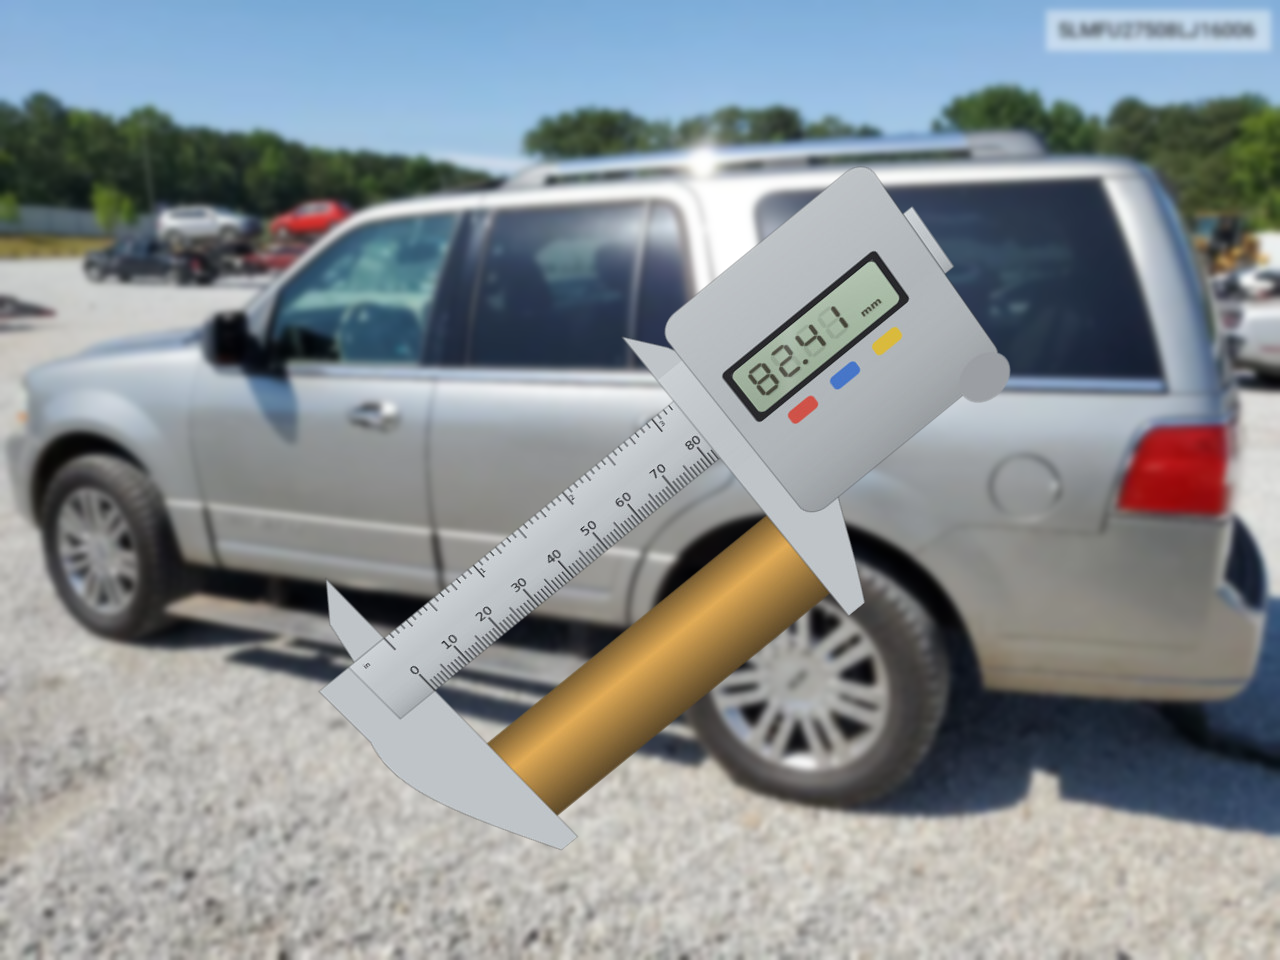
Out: 82.41
